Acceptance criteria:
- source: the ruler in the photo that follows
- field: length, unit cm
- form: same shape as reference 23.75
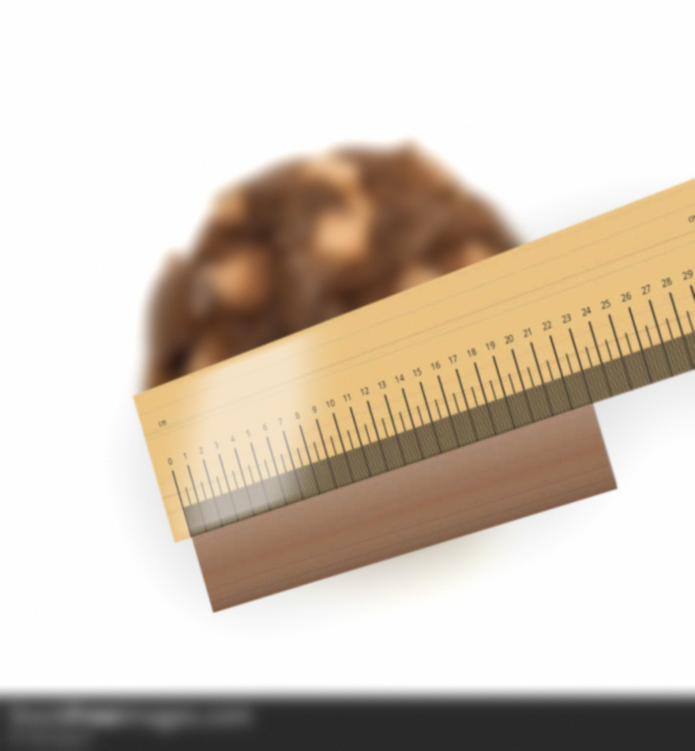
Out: 23
